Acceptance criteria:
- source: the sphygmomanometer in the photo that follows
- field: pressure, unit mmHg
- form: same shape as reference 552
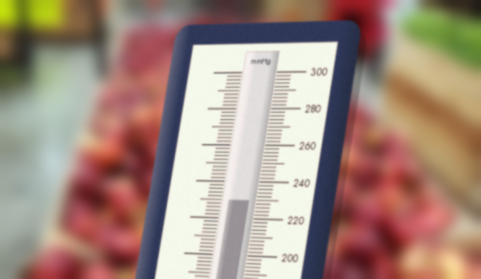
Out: 230
